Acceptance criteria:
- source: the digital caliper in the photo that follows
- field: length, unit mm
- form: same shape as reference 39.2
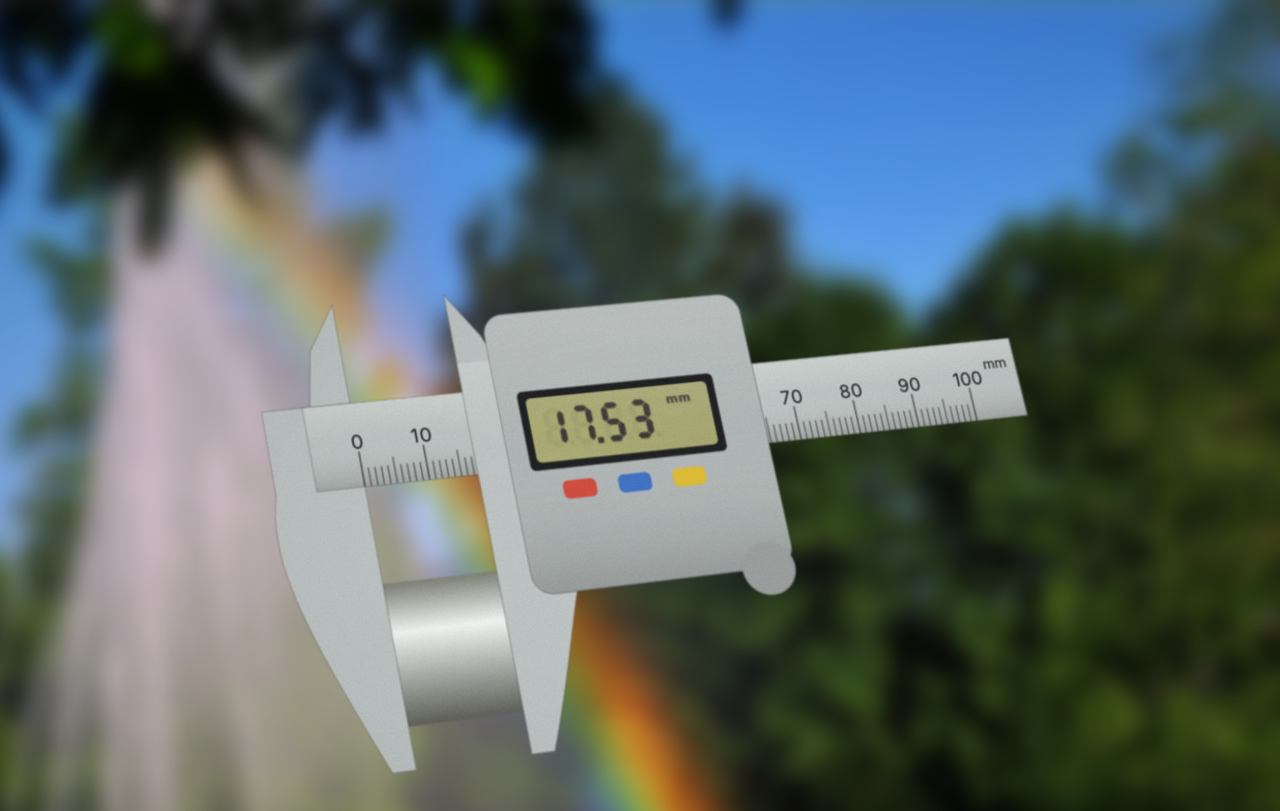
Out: 17.53
